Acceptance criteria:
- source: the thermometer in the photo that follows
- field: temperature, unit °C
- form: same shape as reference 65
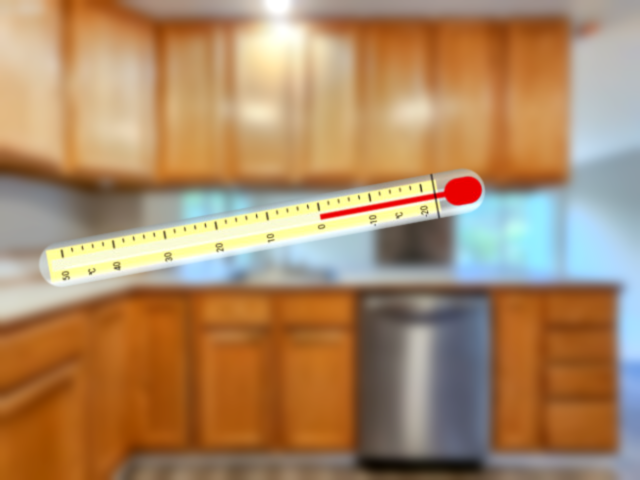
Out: 0
